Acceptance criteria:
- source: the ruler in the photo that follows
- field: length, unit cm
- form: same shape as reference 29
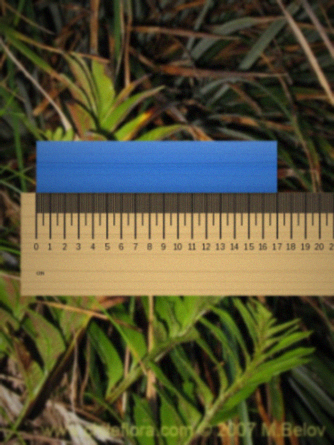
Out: 17
